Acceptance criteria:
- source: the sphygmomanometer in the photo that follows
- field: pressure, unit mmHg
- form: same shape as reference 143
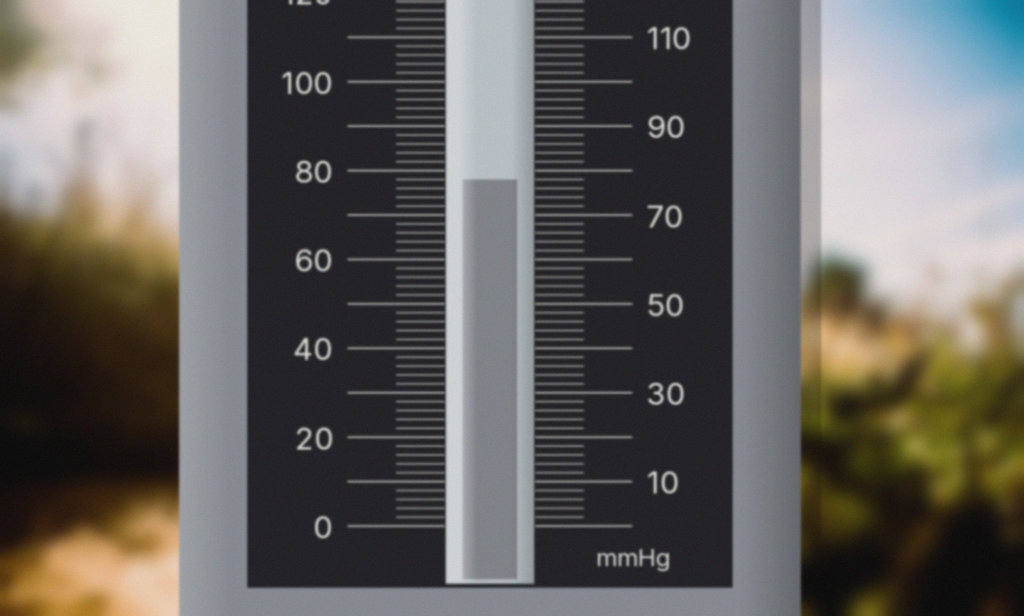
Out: 78
